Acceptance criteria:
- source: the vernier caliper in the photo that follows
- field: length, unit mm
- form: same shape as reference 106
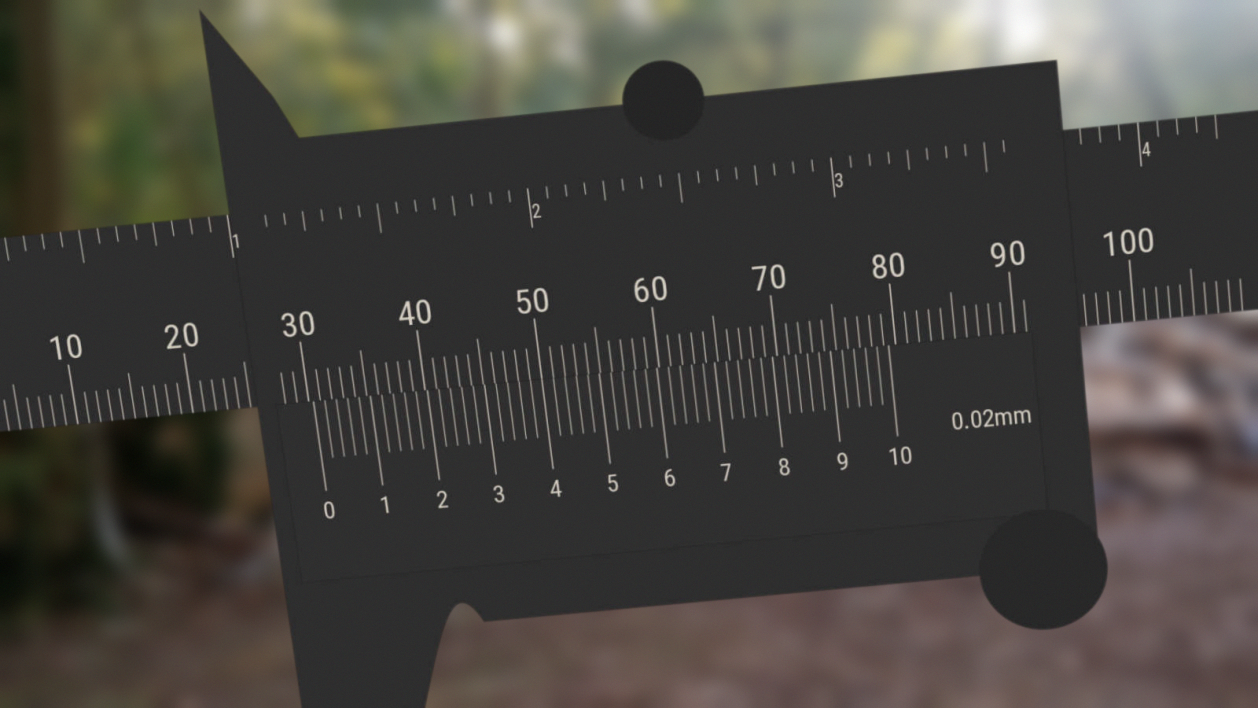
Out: 30.4
